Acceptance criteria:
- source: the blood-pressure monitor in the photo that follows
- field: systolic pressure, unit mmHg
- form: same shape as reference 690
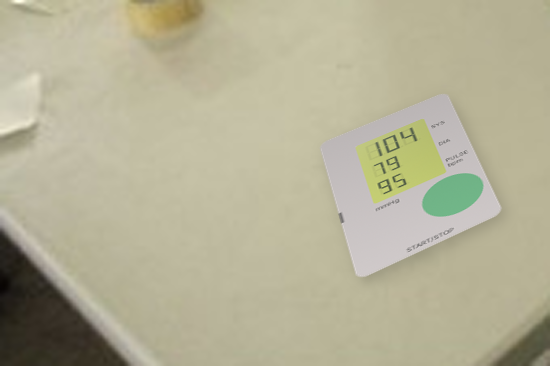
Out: 104
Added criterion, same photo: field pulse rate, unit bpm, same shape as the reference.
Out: 95
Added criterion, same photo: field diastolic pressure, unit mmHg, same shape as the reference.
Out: 79
